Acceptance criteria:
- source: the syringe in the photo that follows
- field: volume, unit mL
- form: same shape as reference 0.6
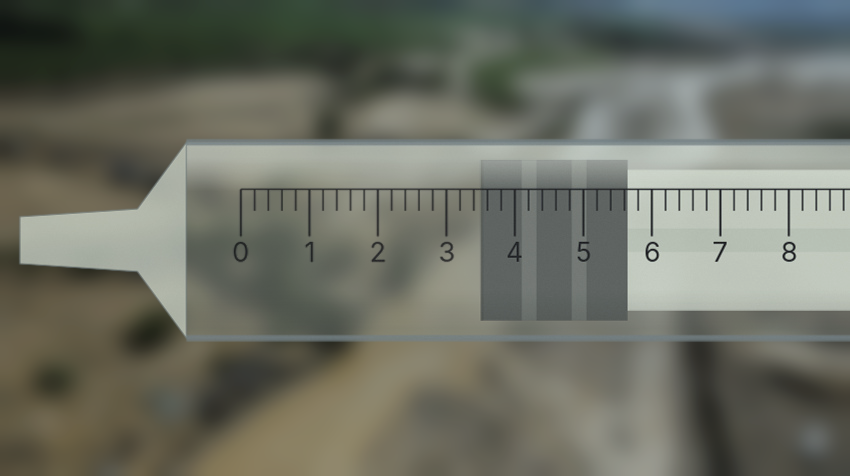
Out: 3.5
